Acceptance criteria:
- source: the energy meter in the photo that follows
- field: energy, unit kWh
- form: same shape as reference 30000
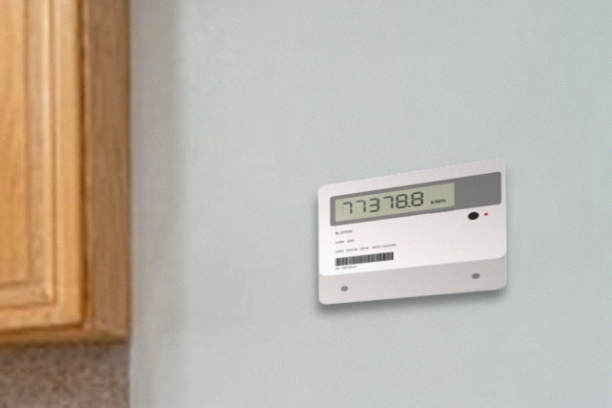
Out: 77378.8
